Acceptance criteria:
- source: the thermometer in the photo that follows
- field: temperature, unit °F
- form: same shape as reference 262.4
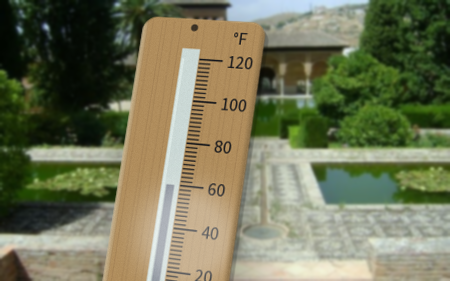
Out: 60
